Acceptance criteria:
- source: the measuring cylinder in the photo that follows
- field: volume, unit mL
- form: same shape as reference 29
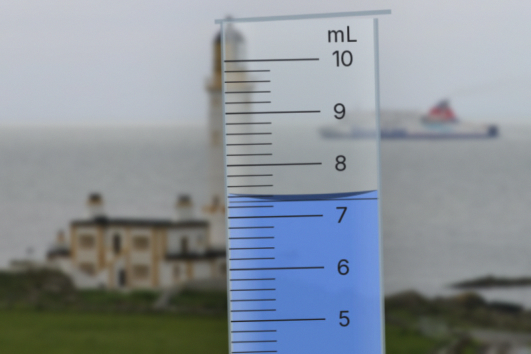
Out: 7.3
